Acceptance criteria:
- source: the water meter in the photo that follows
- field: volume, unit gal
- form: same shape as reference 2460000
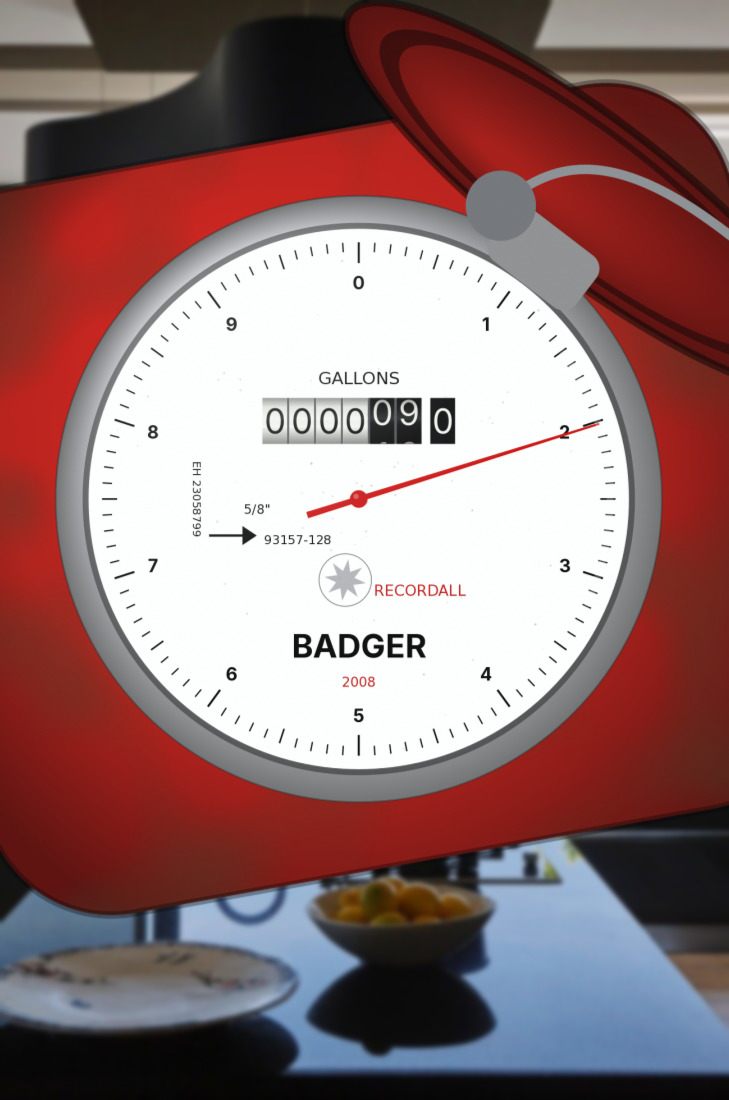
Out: 92.0
